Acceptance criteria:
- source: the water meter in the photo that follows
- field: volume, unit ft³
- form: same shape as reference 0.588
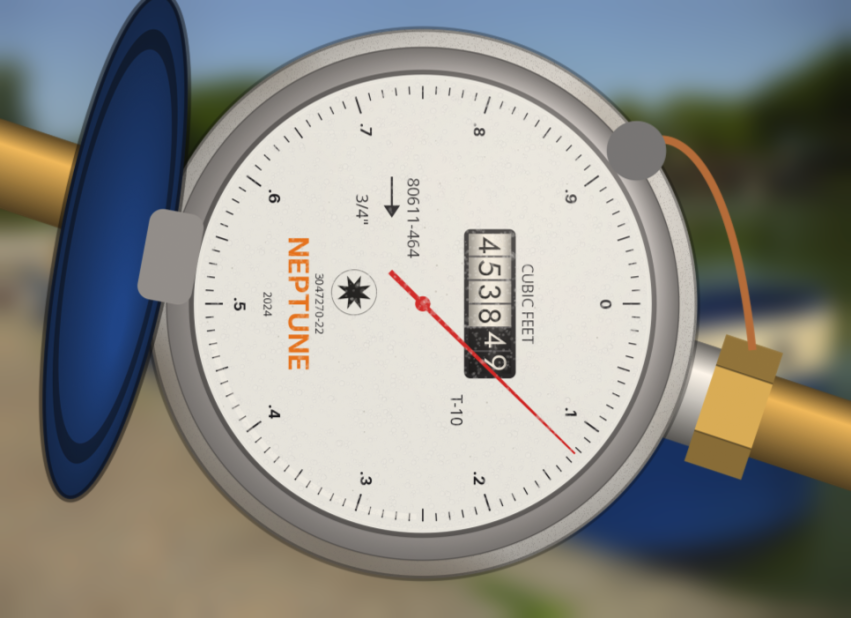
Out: 453849.12
